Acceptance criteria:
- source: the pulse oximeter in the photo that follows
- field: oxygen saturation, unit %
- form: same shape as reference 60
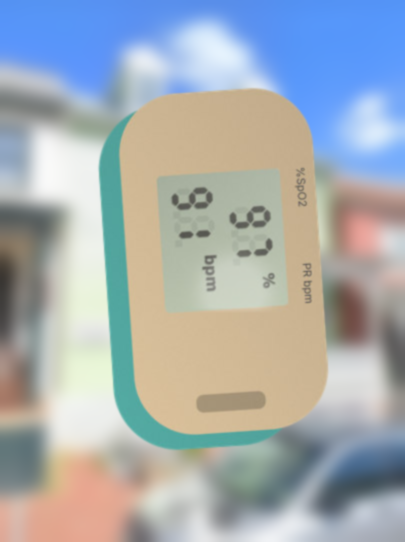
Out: 97
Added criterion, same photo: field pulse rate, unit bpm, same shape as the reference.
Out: 91
